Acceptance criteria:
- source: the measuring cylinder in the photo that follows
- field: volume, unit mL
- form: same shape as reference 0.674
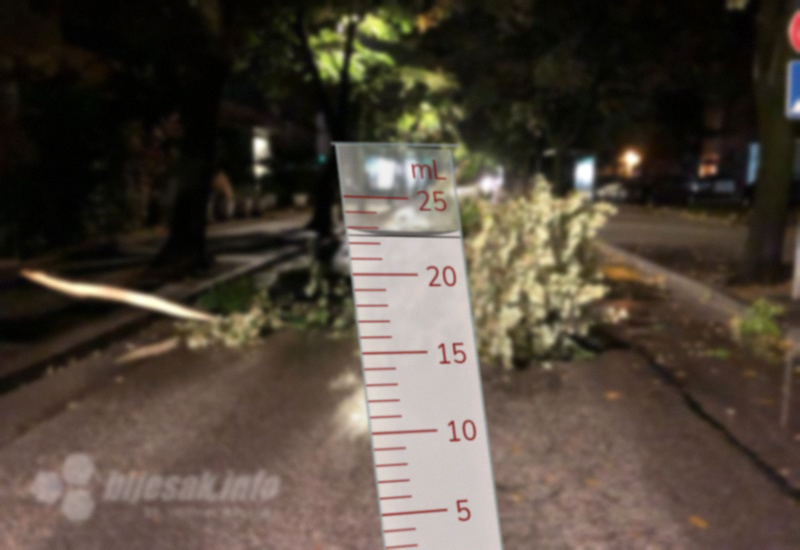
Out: 22.5
